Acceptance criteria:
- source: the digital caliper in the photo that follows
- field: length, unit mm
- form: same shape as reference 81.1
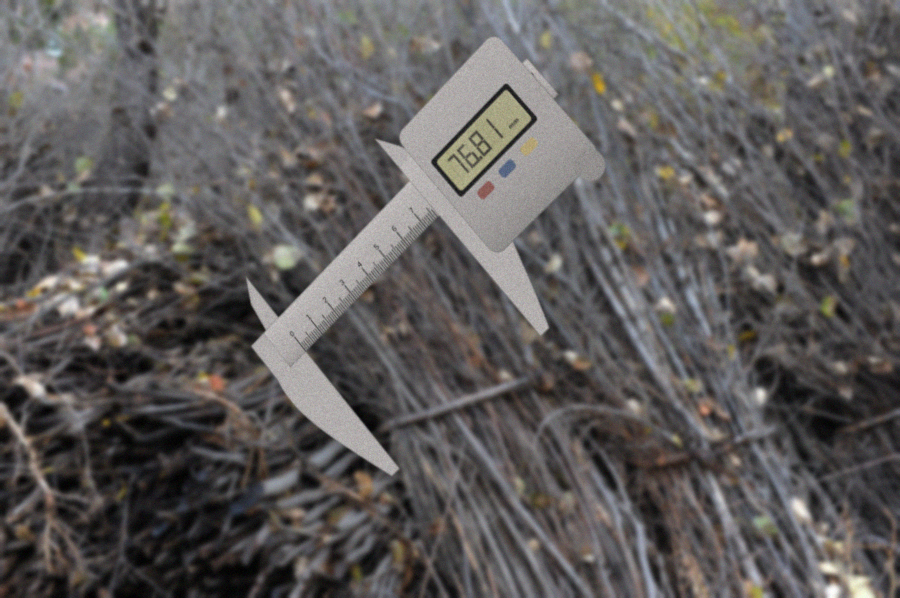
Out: 76.81
